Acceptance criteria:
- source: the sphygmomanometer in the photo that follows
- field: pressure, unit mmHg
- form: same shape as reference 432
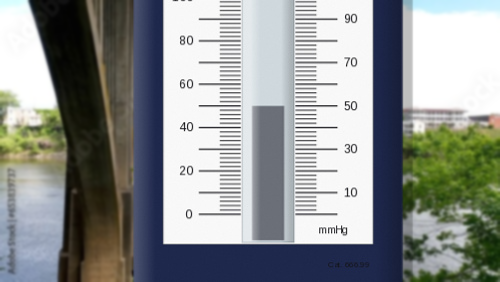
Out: 50
